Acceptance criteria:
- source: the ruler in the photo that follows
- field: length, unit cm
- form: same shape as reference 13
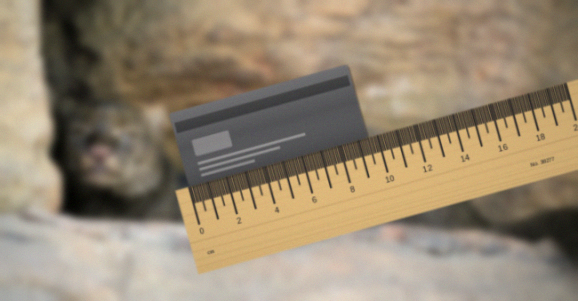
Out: 9.5
